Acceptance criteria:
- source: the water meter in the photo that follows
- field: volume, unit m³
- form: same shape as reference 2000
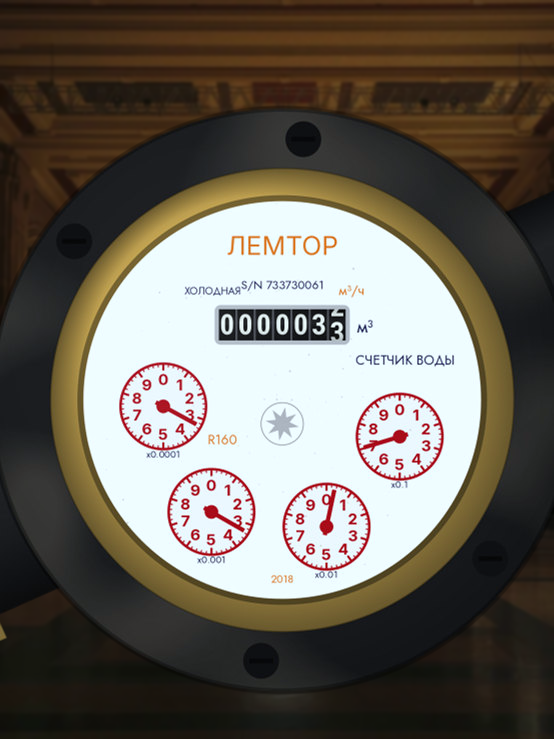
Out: 32.7033
